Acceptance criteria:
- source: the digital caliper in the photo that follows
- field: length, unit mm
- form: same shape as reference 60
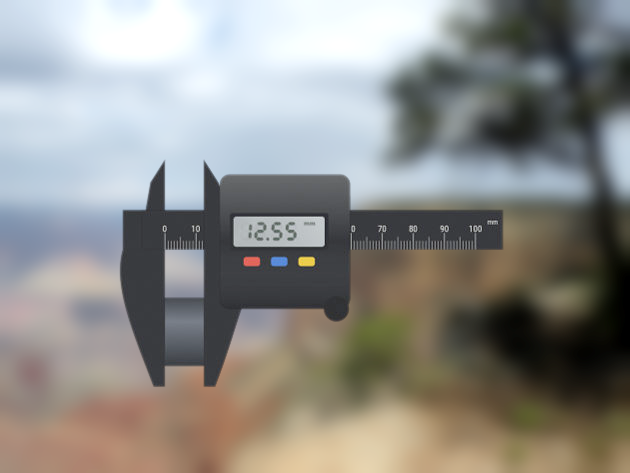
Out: 12.55
